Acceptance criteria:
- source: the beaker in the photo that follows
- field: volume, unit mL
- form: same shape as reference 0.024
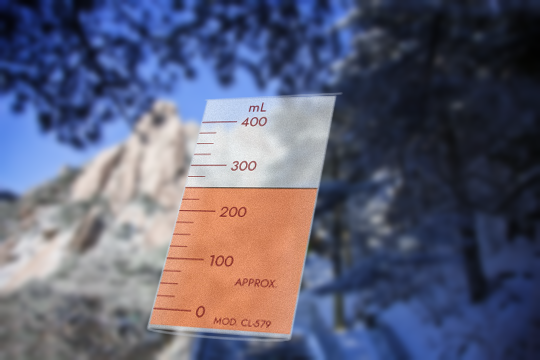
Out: 250
